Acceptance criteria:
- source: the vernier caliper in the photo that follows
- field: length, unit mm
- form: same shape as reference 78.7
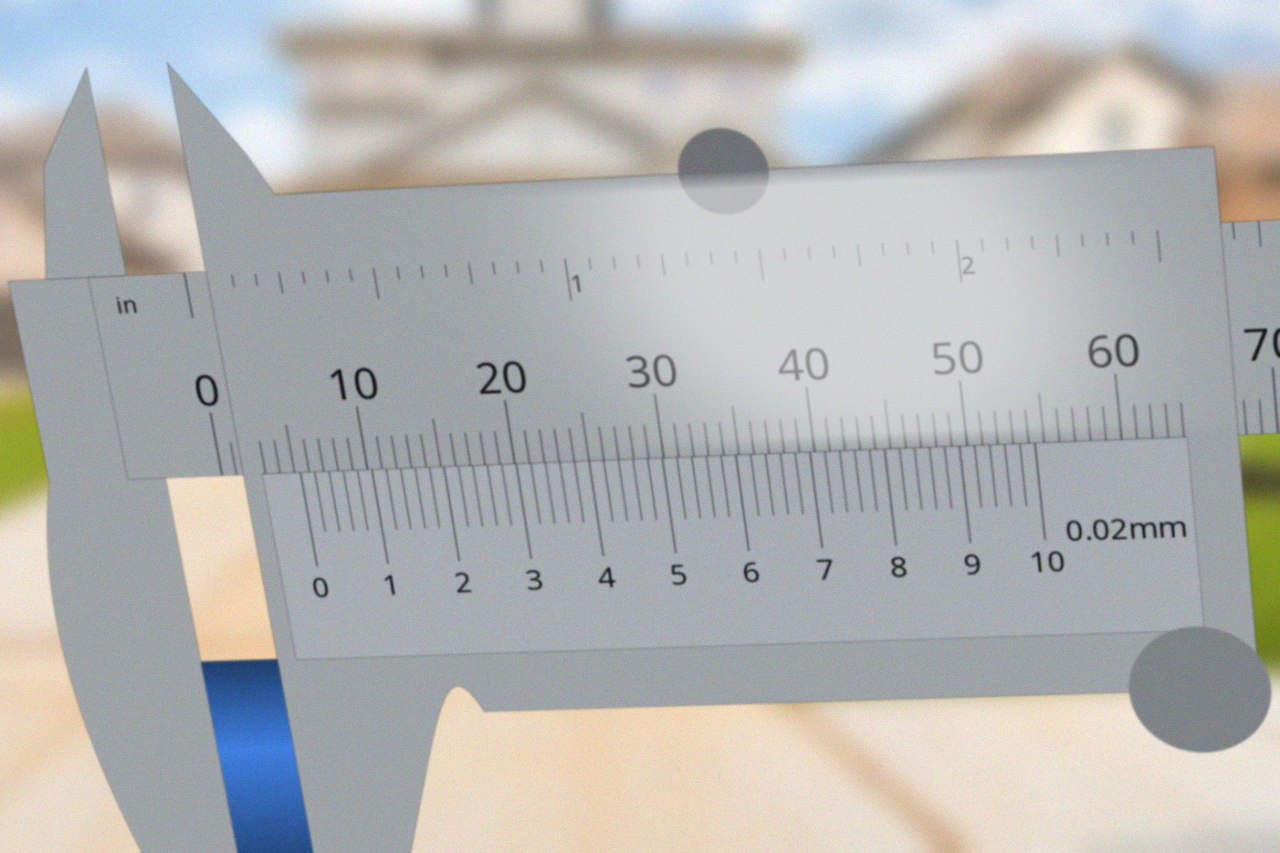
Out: 5.4
